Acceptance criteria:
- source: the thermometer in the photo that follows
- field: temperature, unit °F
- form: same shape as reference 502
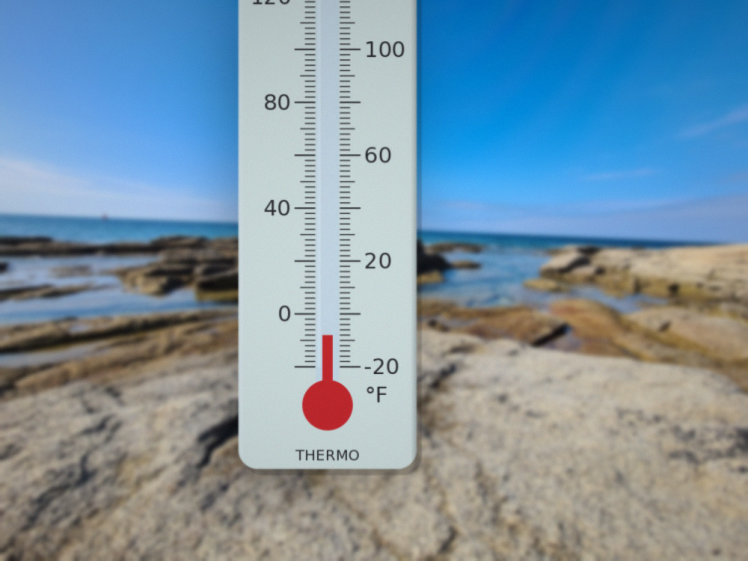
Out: -8
